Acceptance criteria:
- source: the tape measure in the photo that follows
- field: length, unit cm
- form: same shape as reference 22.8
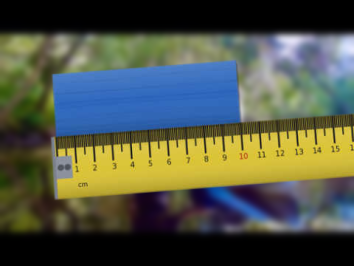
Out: 10
